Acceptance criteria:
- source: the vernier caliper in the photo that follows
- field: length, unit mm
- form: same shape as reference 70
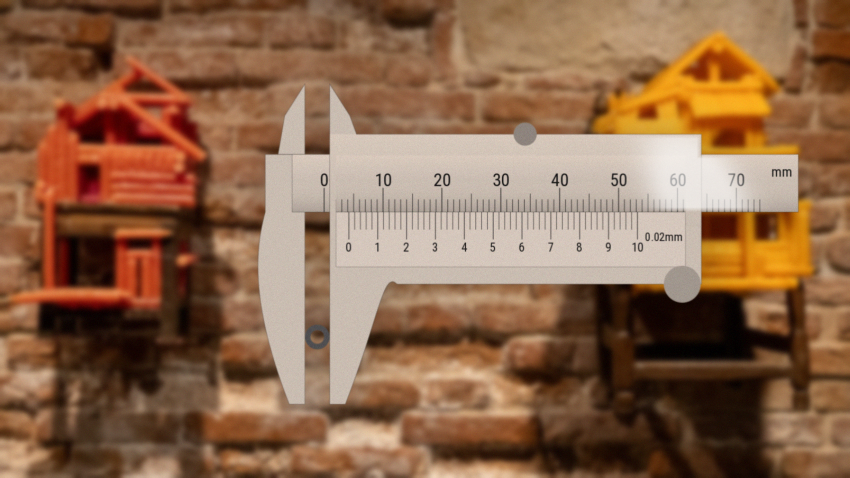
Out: 4.2
